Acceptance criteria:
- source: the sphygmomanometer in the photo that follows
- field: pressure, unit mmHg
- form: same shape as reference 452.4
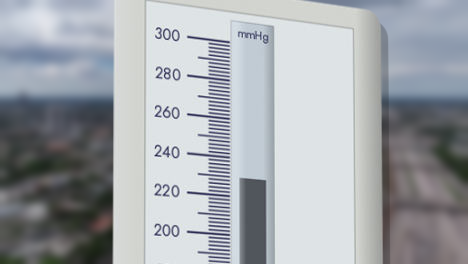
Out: 230
